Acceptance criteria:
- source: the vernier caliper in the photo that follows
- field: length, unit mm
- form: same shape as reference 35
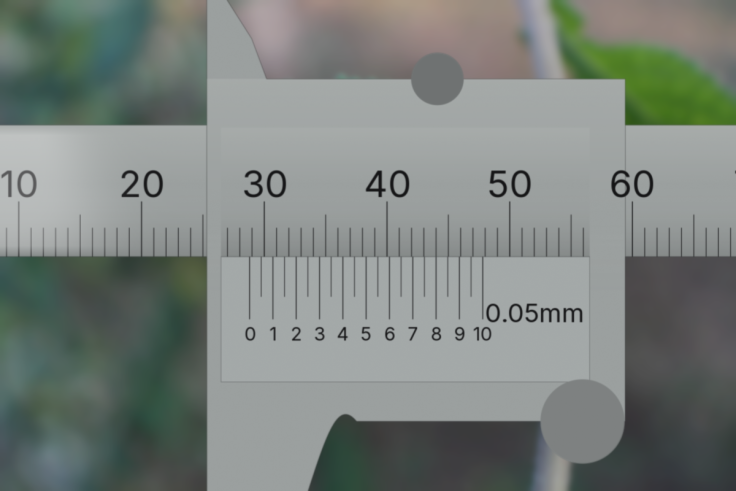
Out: 28.8
